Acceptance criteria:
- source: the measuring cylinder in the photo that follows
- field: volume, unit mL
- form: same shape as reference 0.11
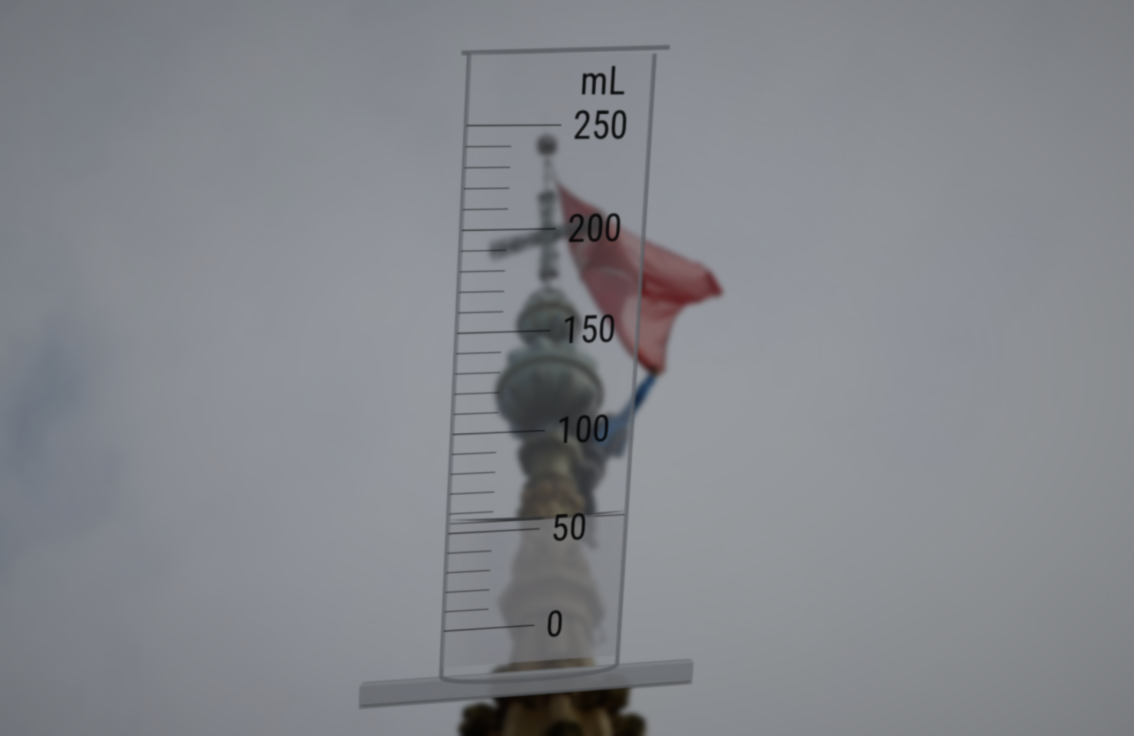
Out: 55
